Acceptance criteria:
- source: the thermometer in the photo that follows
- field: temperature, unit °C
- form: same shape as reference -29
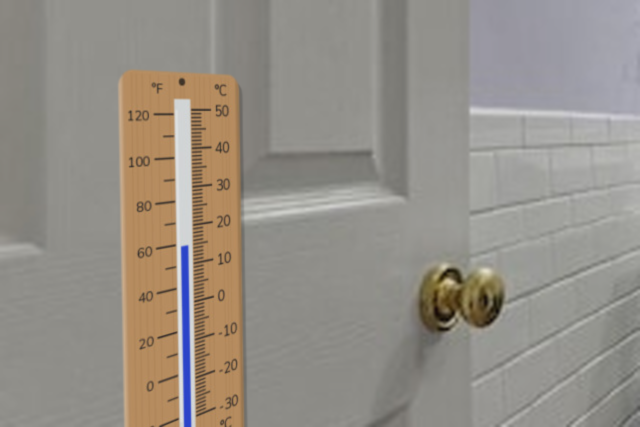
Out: 15
